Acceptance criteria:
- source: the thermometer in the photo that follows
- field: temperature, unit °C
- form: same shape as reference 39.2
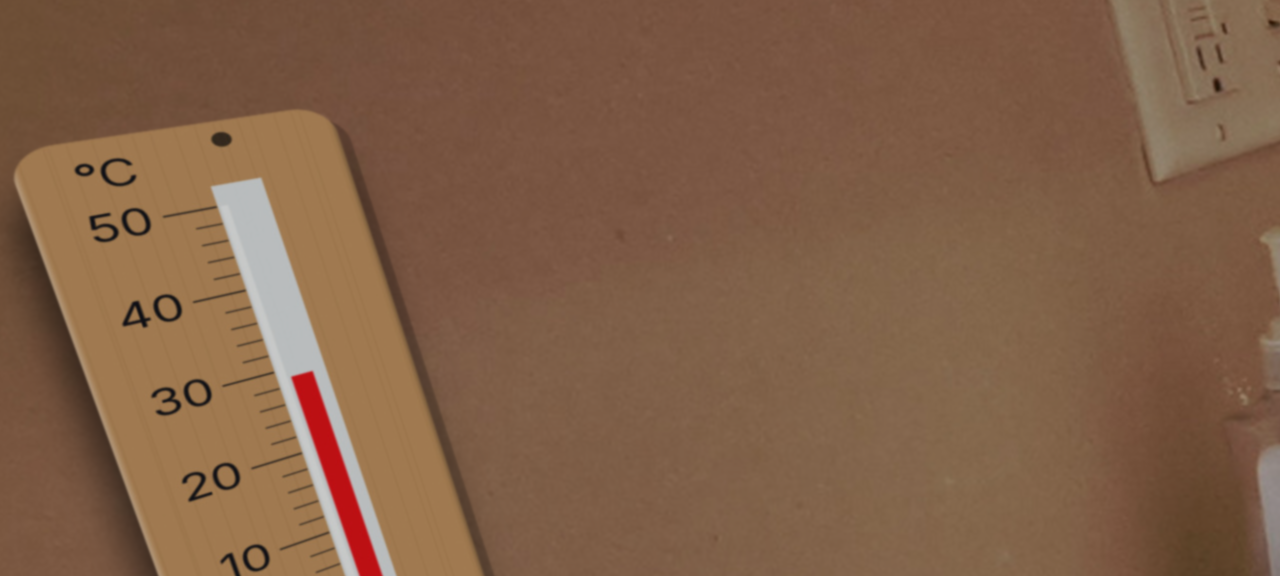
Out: 29
